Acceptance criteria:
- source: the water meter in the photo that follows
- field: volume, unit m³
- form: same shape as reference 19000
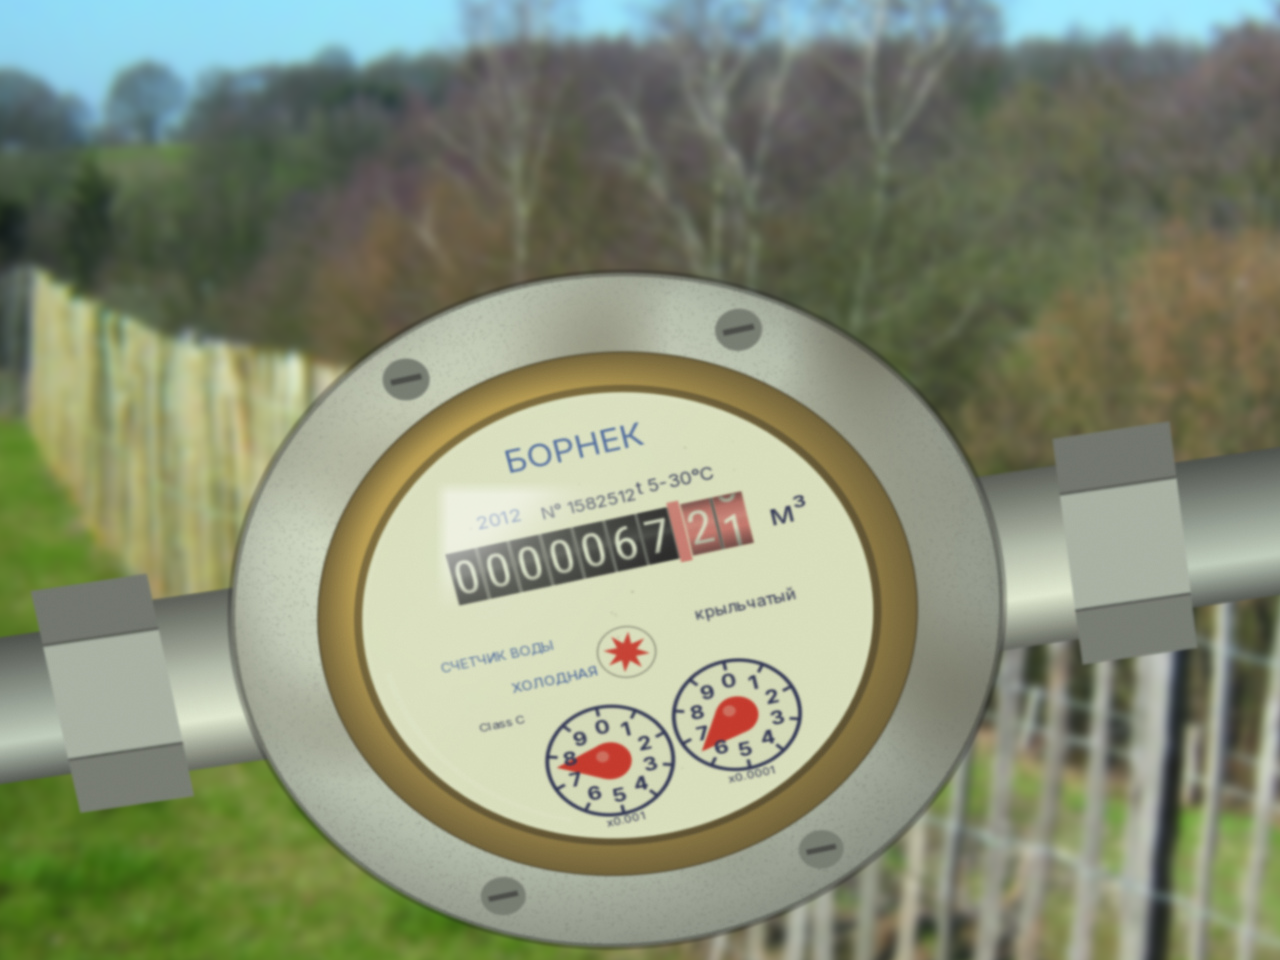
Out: 67.2076
